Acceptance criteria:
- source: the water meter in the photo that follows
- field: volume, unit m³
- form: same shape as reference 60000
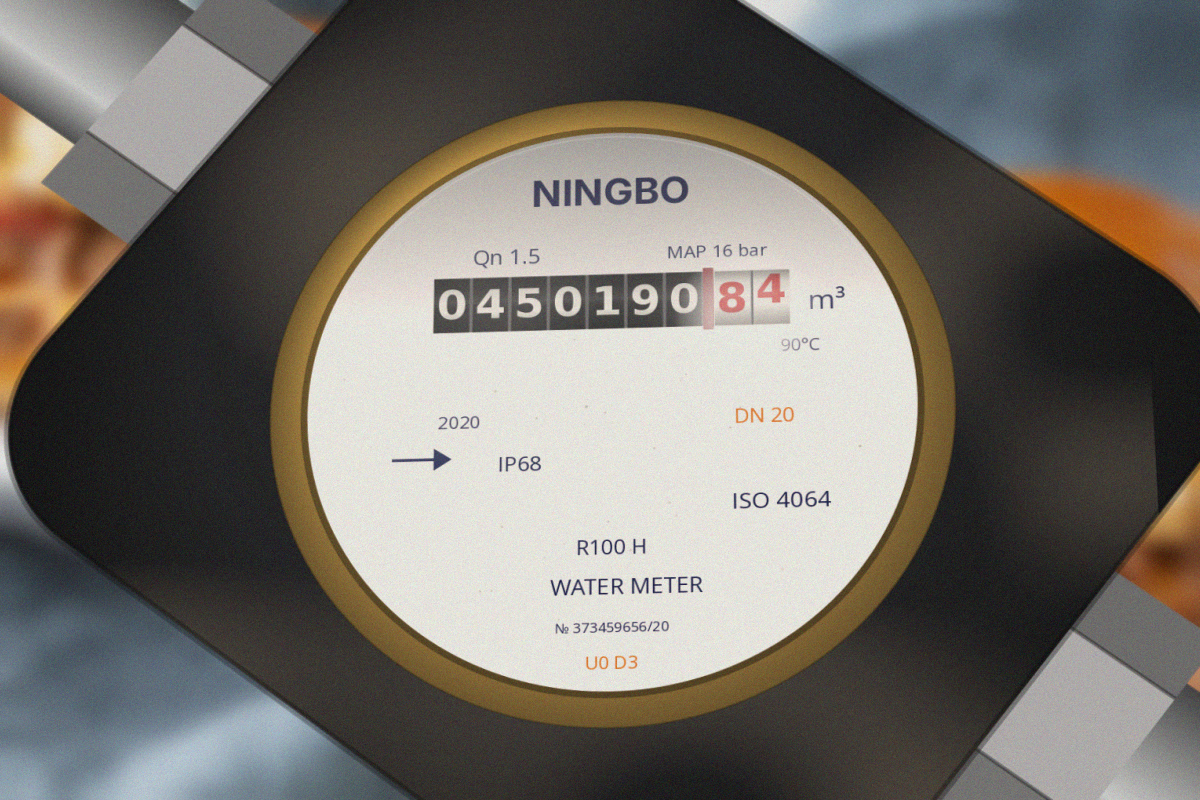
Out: 450190.84
